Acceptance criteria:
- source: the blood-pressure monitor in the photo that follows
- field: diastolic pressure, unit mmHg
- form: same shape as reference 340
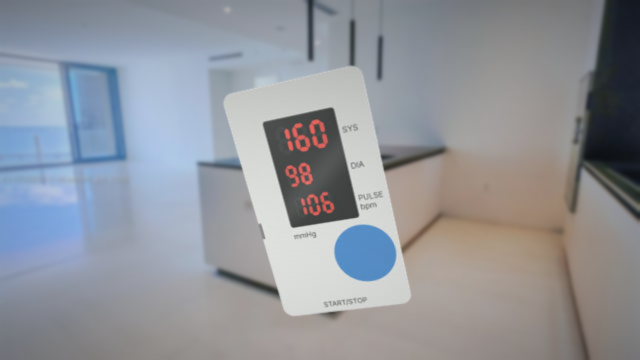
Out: 98
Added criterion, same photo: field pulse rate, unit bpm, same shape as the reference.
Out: 106
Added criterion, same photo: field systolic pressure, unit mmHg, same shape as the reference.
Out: 160
